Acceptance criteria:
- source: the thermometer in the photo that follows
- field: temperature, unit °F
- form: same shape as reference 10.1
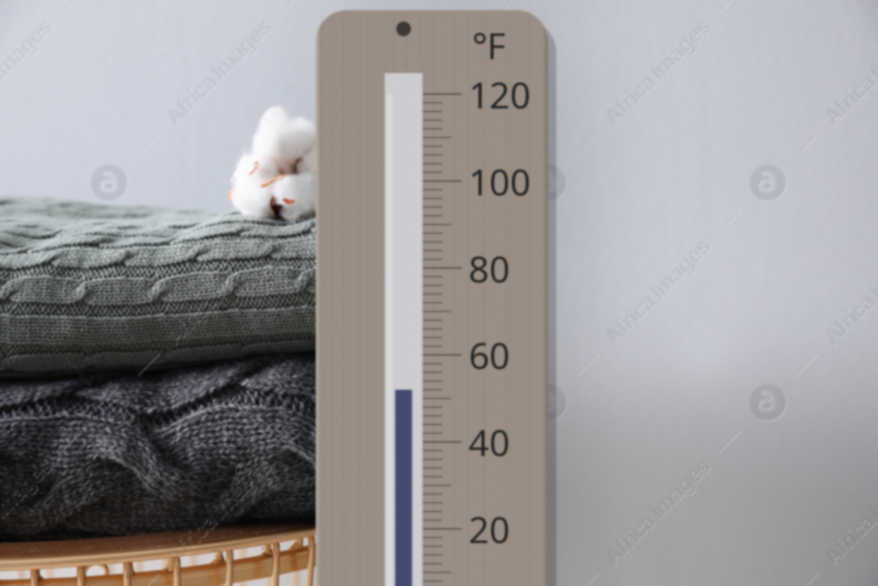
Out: 52
